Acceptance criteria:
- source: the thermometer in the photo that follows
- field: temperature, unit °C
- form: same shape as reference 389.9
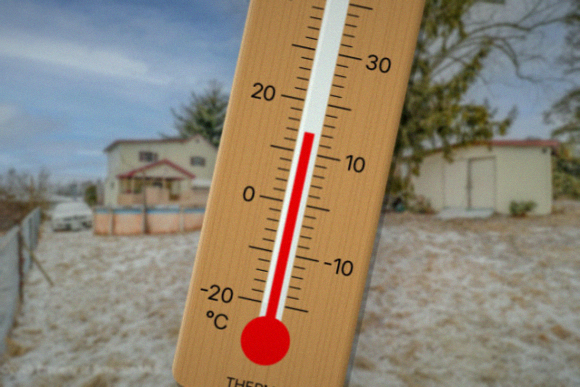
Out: 14
